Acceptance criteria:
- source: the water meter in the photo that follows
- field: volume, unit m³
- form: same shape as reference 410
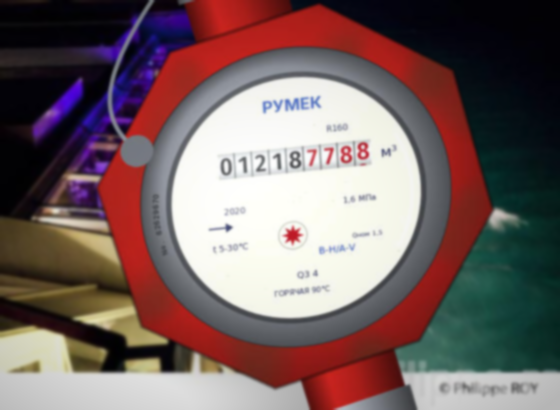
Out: 1218.7788
